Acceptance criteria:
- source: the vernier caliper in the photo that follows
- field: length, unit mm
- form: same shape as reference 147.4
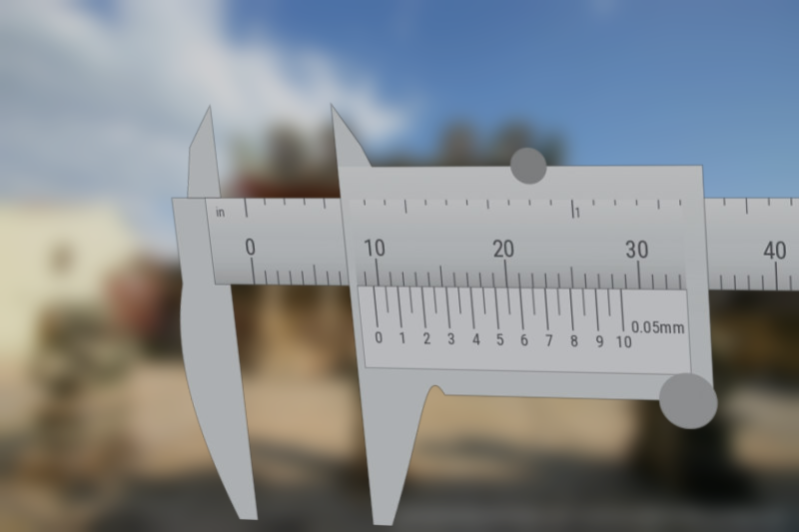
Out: 9.6
